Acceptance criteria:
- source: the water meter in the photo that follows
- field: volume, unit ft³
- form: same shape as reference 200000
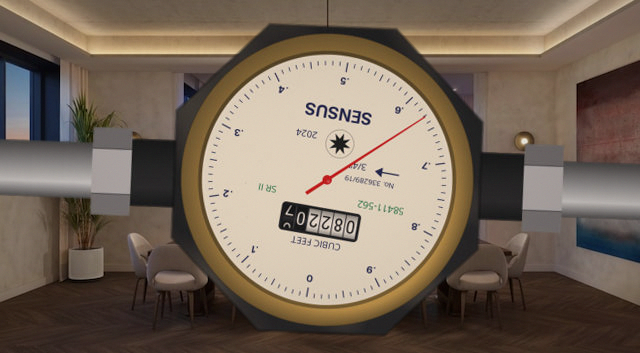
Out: 82206.63
